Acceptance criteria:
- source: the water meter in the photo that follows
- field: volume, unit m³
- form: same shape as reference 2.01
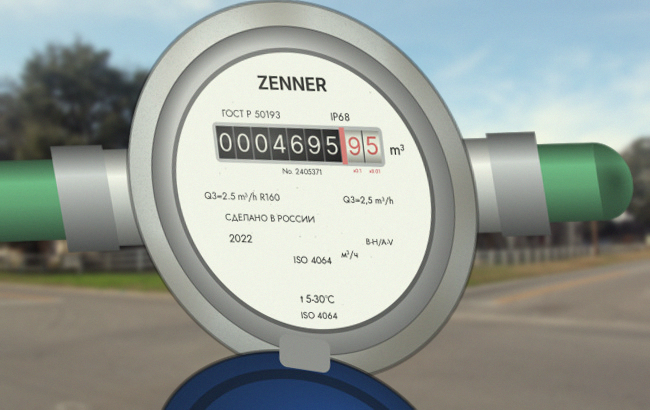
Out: 4695.95
